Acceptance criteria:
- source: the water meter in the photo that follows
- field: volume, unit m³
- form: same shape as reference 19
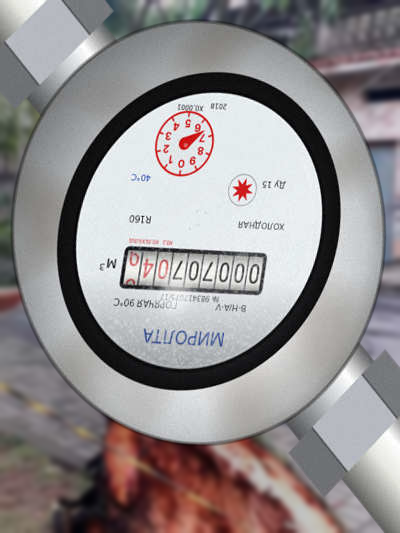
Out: 707.0486
